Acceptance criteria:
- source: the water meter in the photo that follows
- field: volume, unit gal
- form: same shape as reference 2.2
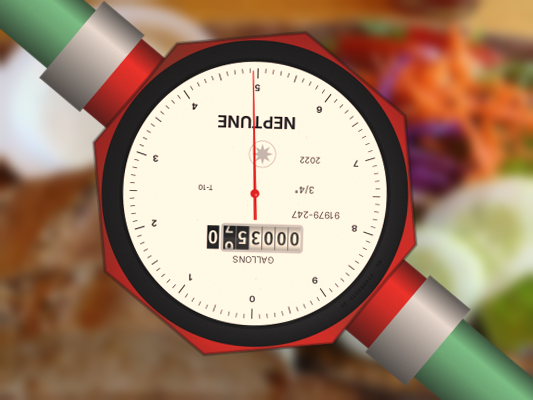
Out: 3564.9
